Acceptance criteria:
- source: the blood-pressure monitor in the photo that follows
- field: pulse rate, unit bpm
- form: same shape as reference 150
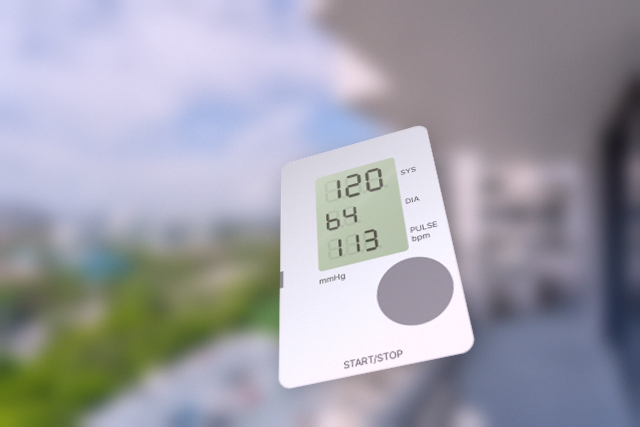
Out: 113
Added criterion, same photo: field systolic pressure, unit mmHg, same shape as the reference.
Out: 120
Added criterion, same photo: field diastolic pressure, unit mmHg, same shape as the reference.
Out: 64
